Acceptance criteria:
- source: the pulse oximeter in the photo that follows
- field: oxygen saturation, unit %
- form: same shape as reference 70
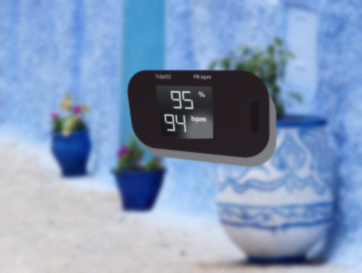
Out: 95
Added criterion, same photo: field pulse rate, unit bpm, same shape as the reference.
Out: 94
